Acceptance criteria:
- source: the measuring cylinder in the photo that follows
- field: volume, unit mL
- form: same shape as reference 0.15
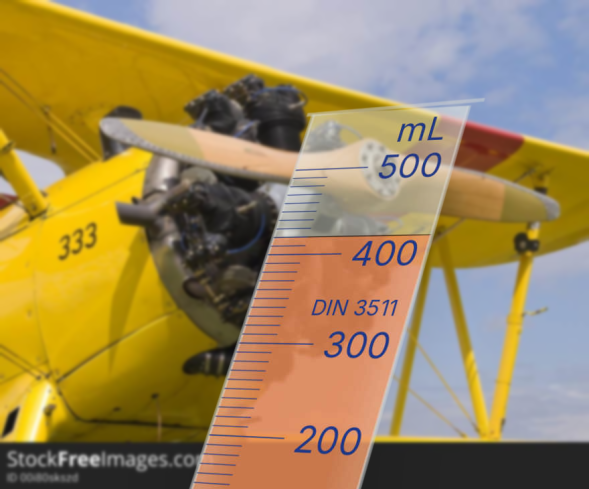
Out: 420
